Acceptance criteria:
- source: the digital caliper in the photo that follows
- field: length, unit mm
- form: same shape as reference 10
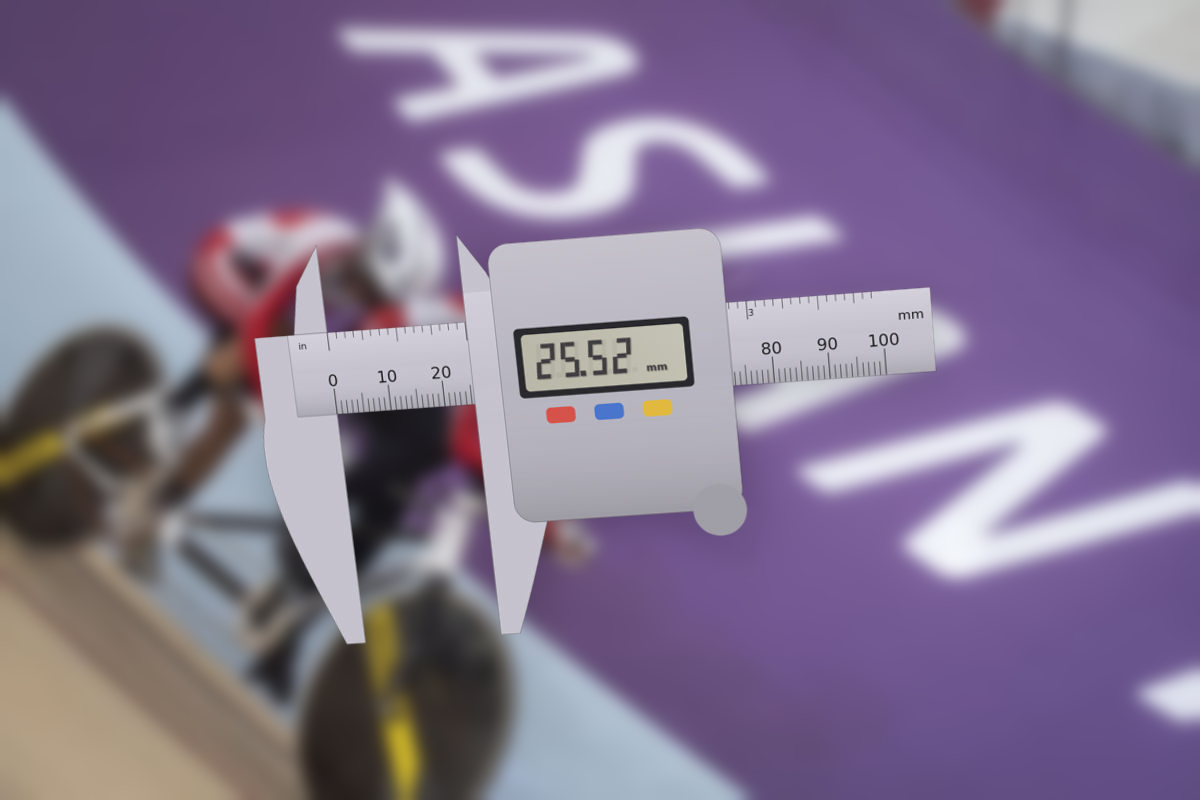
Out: 25.52
